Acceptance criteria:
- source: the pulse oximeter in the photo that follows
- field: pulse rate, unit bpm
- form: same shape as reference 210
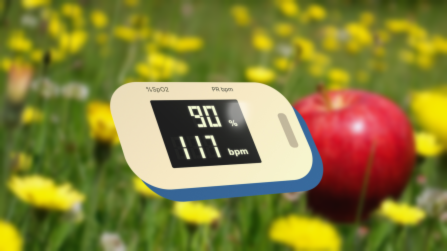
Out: 117
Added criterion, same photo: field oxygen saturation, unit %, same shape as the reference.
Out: 90
